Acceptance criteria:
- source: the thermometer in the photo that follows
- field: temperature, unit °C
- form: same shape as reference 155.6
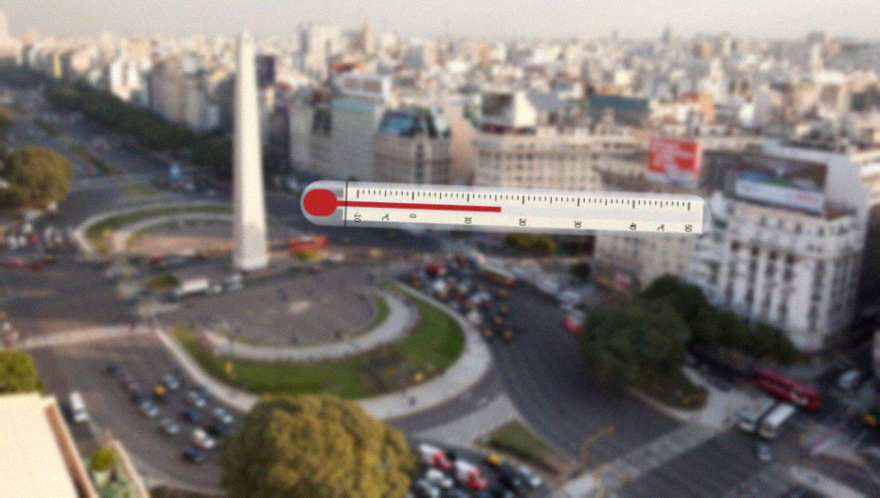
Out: 16
